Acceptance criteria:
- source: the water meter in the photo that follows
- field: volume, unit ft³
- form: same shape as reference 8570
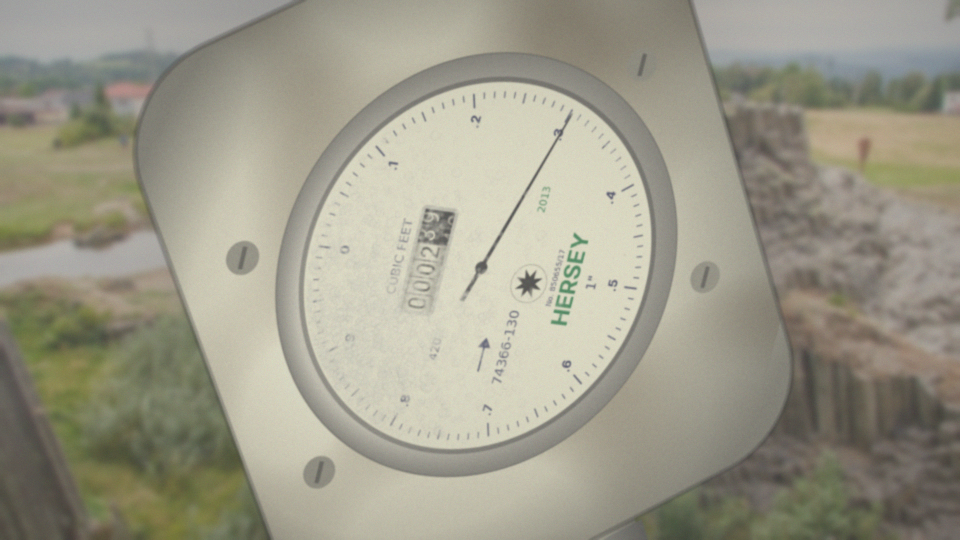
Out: 239.30
